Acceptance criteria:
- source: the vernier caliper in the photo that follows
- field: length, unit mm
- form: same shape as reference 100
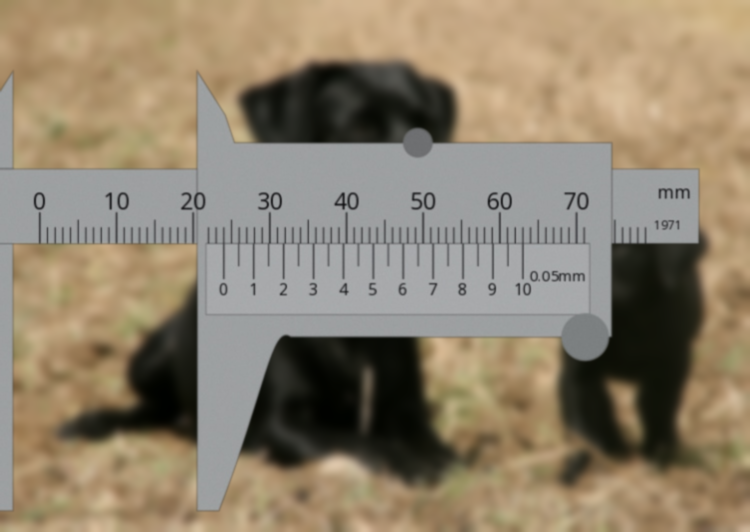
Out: 24.0
